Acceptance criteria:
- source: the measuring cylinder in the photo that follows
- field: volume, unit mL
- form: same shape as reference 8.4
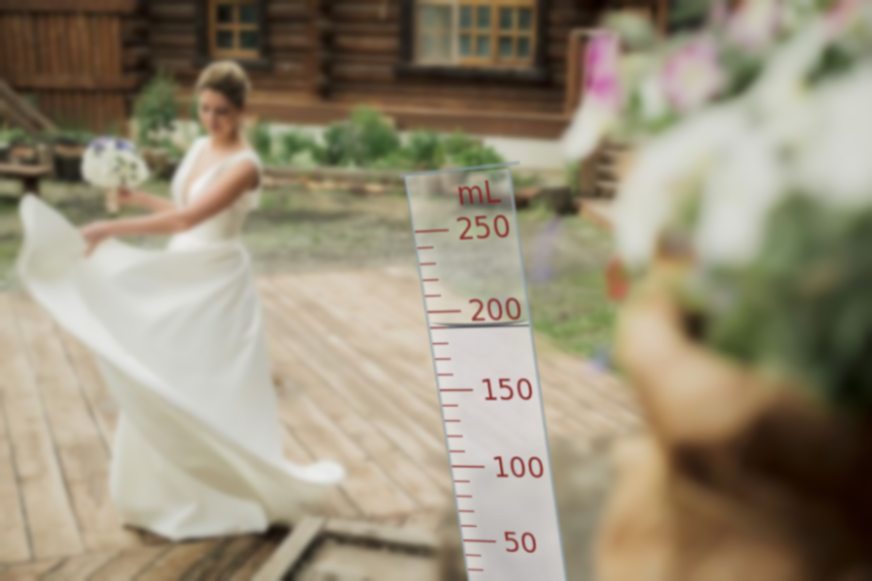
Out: 190
